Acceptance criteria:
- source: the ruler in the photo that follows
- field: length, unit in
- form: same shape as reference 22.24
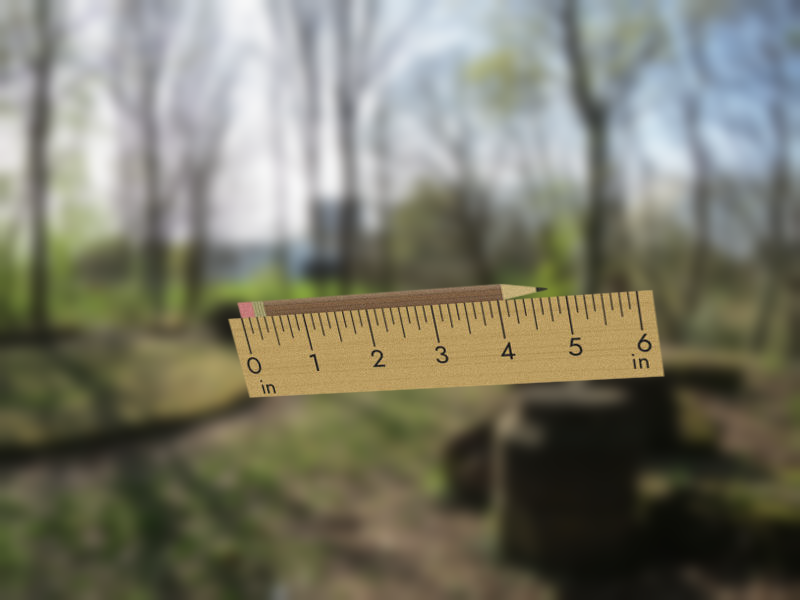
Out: 4.75
